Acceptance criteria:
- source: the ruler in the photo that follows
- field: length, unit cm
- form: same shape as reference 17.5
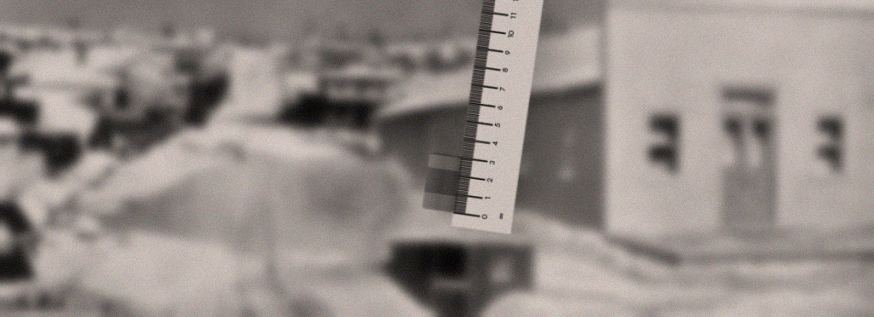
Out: 3
